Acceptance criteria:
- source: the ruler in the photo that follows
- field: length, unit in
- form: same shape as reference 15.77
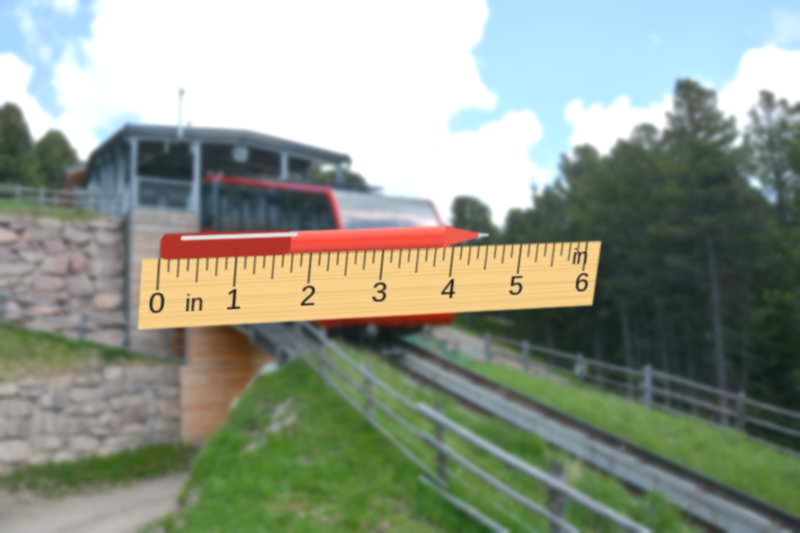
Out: 4.5
